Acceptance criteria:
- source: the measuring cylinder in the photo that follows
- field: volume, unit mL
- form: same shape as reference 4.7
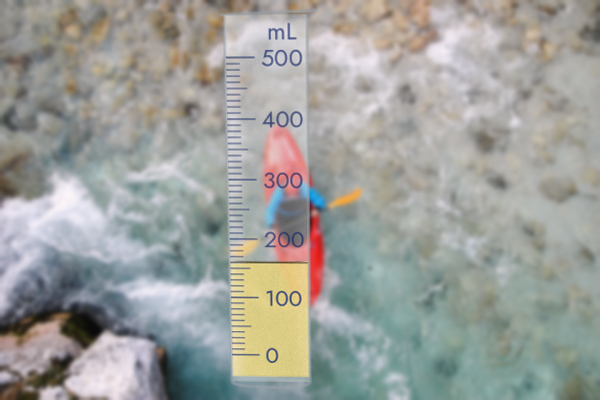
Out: 160
